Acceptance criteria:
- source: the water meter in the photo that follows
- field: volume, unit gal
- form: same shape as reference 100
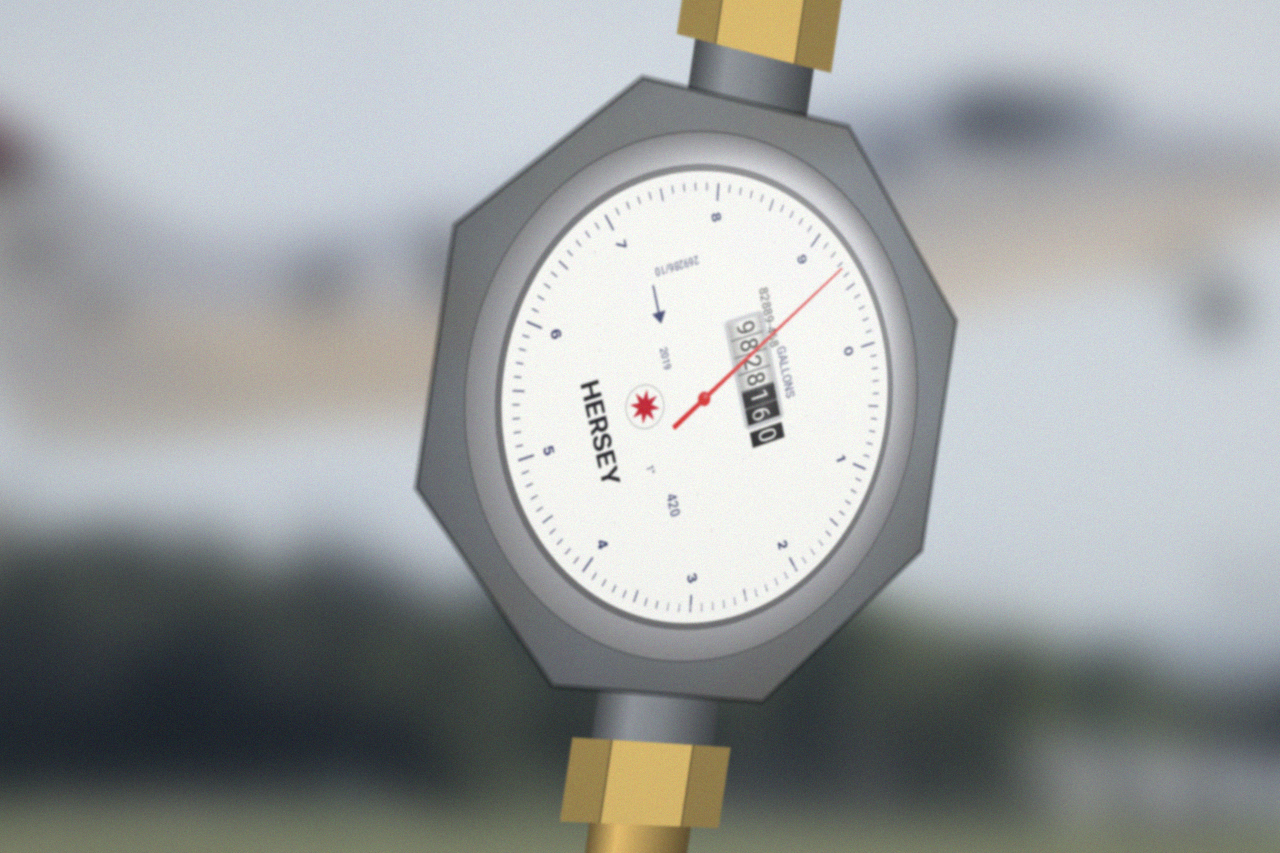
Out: 9828159.3
